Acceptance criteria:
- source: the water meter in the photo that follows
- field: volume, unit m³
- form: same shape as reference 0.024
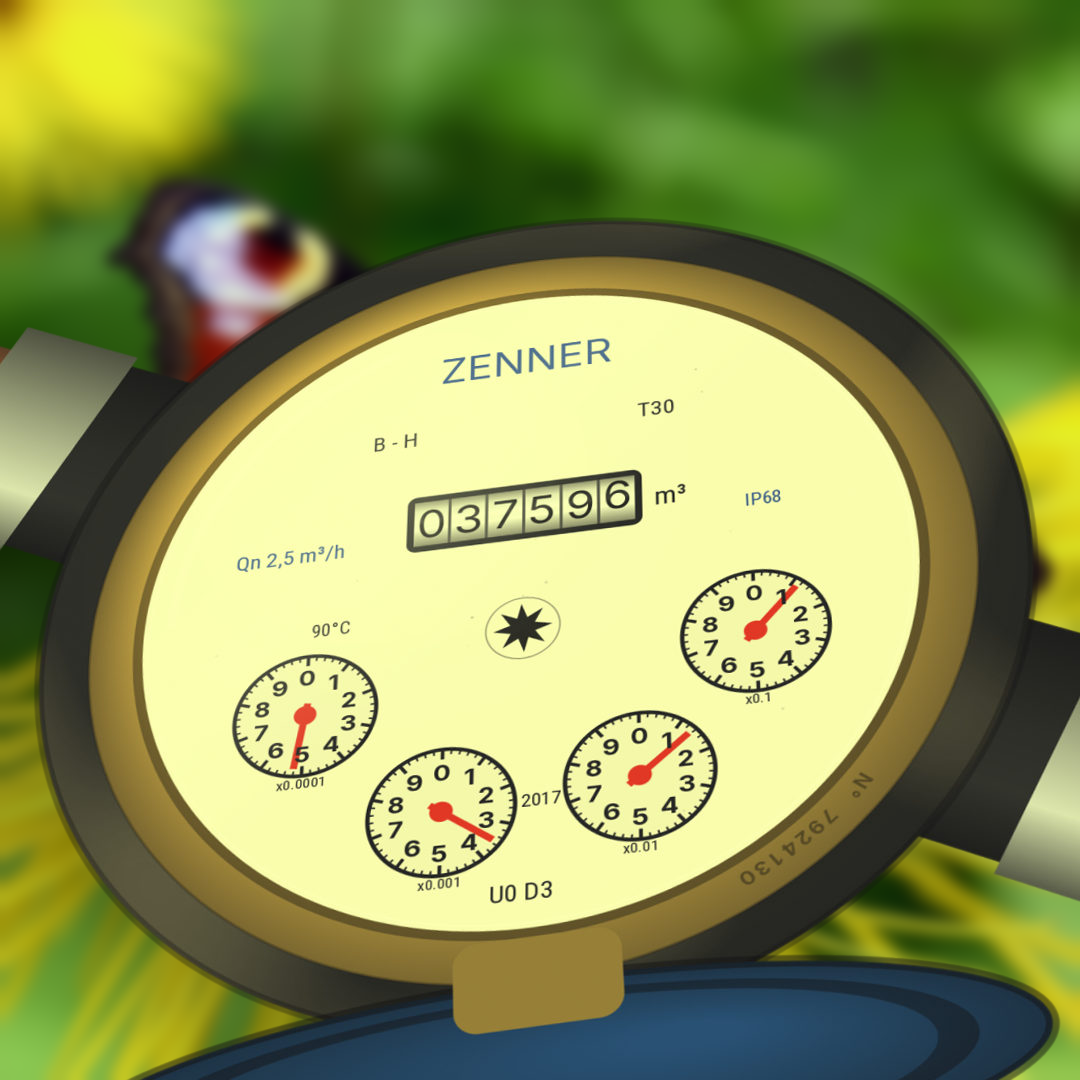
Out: 37596.1135
